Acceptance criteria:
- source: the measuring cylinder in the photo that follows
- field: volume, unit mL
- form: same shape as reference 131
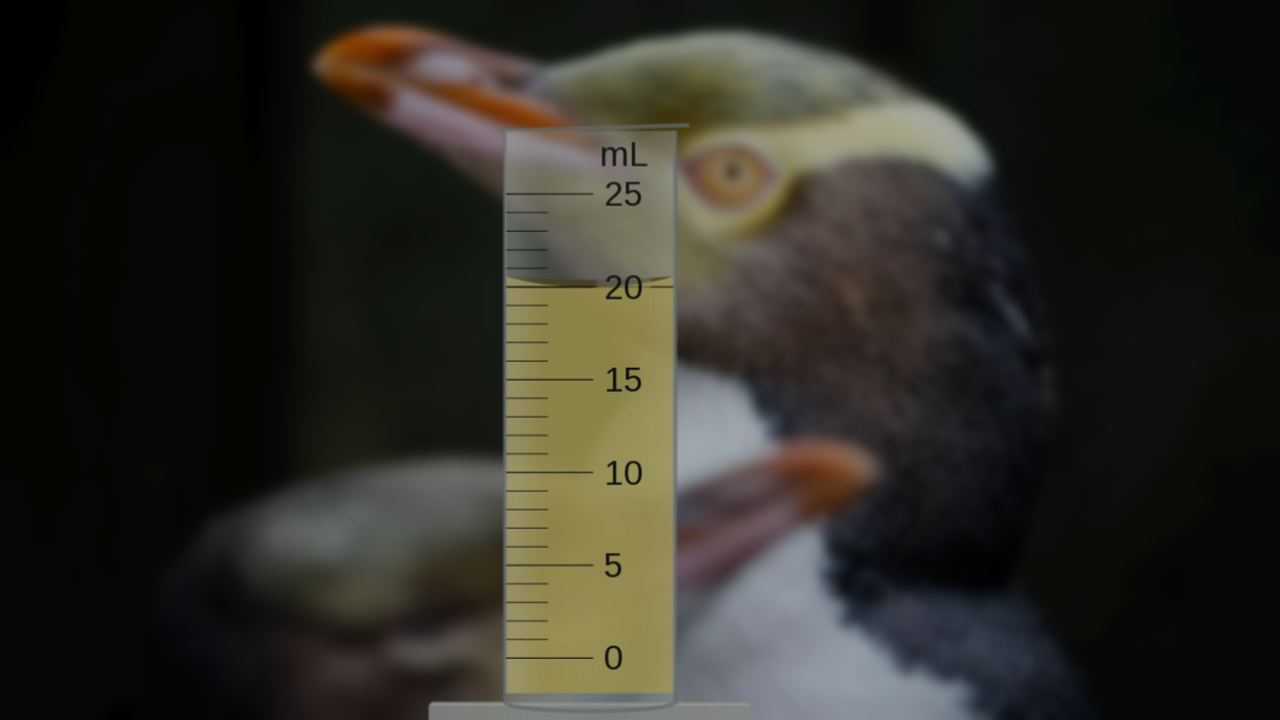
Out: 20
